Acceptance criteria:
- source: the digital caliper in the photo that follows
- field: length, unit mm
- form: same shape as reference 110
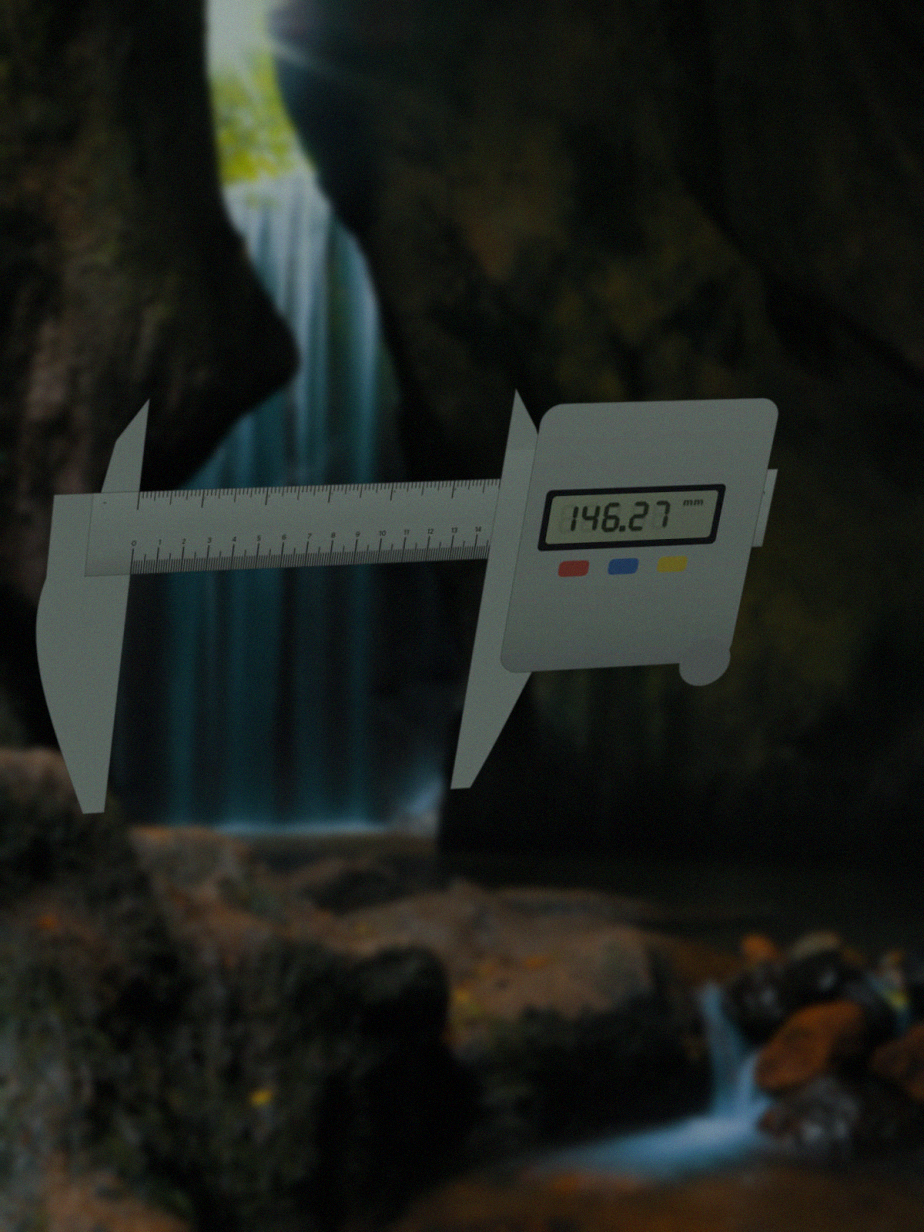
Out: 146.27
